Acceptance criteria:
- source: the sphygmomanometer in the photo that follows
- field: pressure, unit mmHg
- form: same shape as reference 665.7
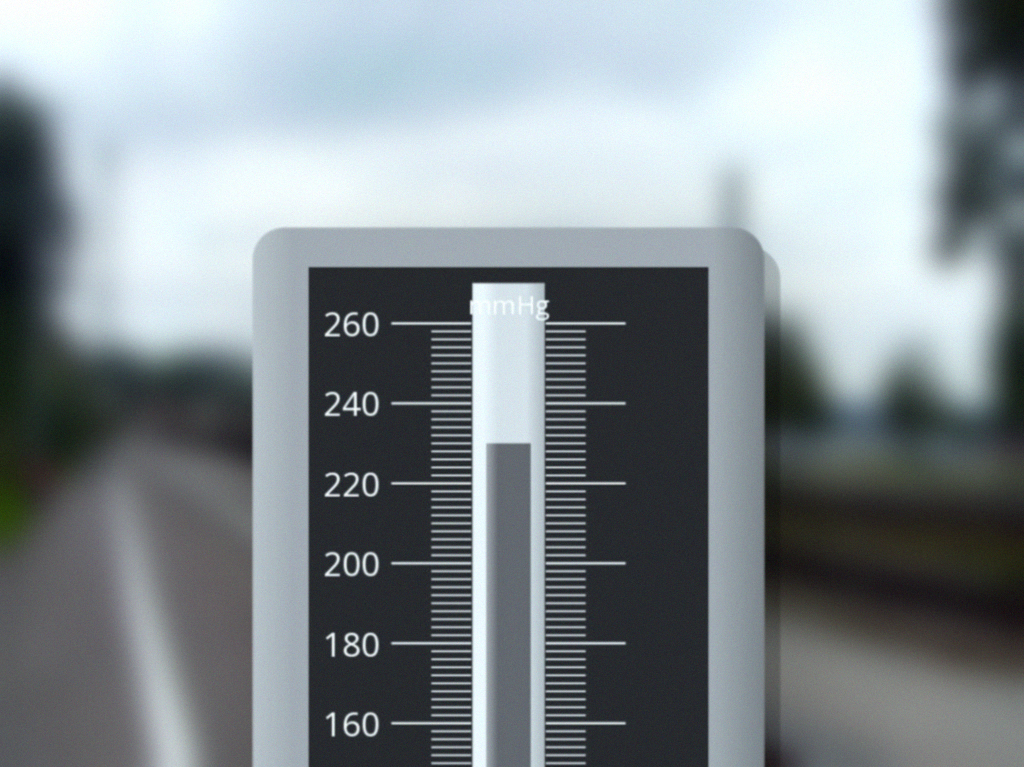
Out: 230
